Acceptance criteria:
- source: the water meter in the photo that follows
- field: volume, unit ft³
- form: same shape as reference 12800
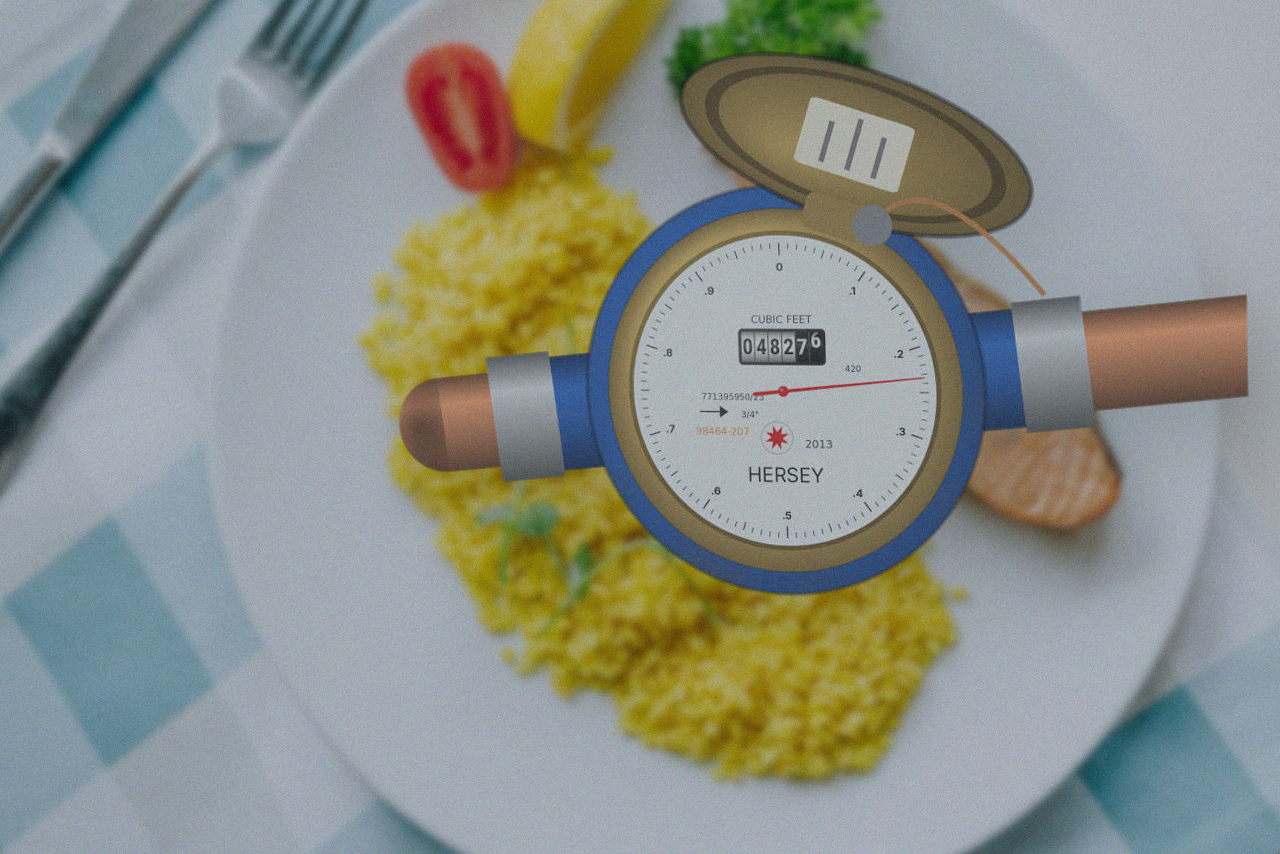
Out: 48276.23
